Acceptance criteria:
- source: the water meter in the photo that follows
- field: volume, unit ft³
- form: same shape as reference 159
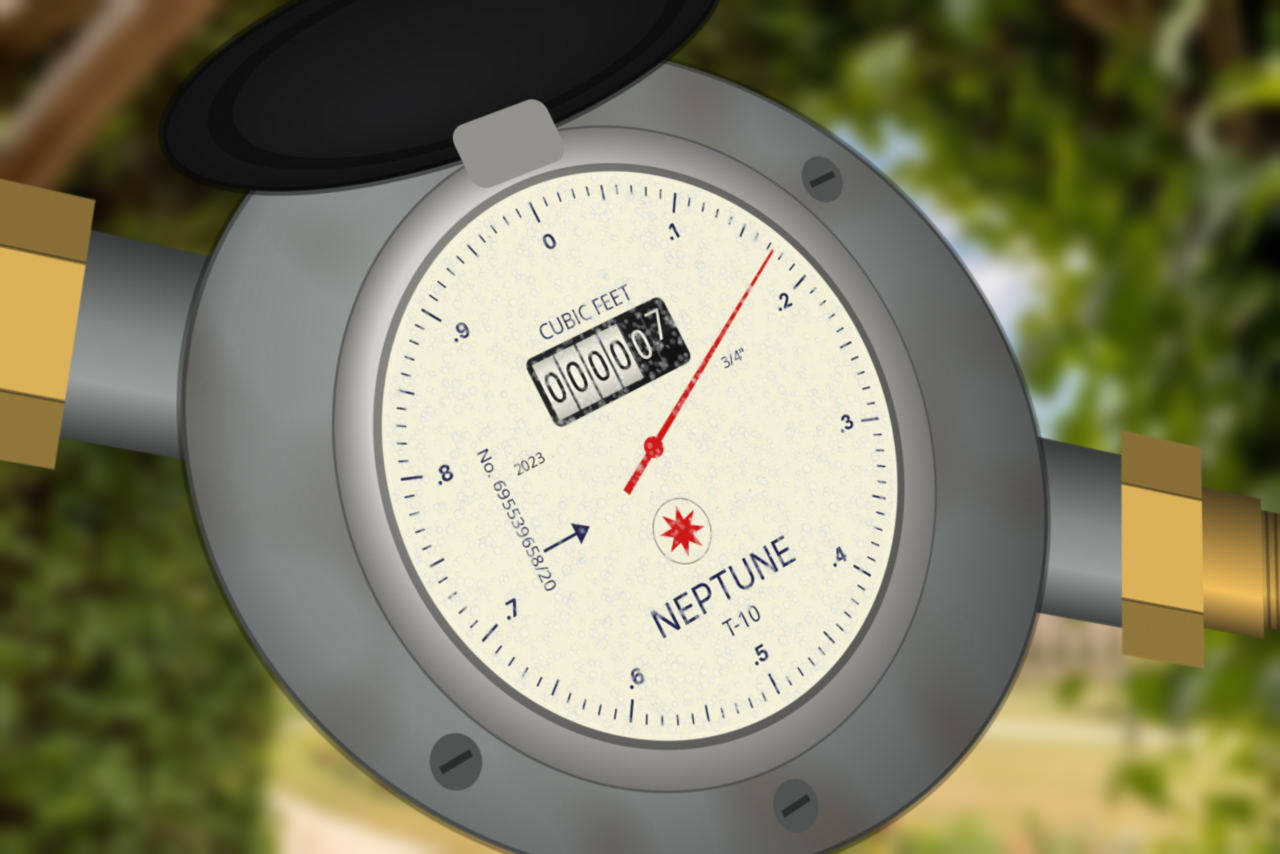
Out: 7.17
